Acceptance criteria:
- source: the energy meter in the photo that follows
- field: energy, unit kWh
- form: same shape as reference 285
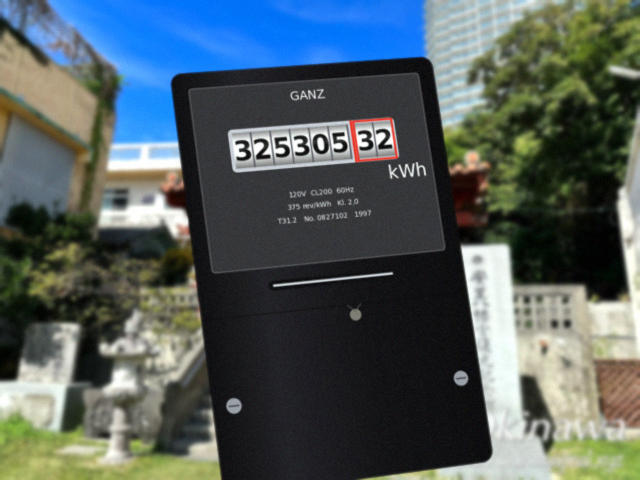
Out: 325305.32
